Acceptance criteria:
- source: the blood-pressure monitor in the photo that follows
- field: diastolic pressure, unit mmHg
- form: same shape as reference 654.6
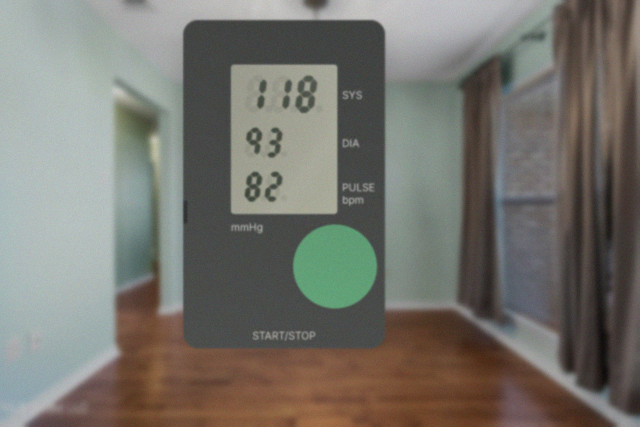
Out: 93
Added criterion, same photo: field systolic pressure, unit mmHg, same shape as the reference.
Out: 118
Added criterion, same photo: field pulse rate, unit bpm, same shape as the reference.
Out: 82
